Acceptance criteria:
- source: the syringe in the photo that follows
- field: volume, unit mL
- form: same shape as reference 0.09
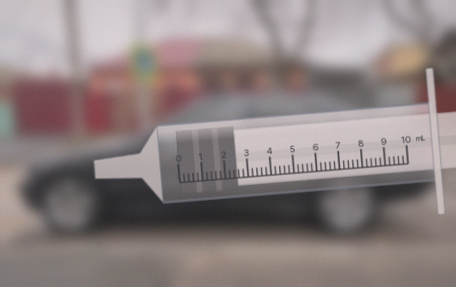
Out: 0
